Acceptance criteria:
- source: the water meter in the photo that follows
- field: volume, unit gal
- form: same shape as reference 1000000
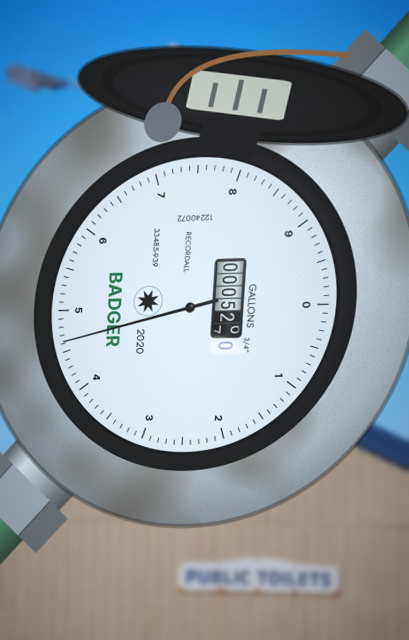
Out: 5264.6
